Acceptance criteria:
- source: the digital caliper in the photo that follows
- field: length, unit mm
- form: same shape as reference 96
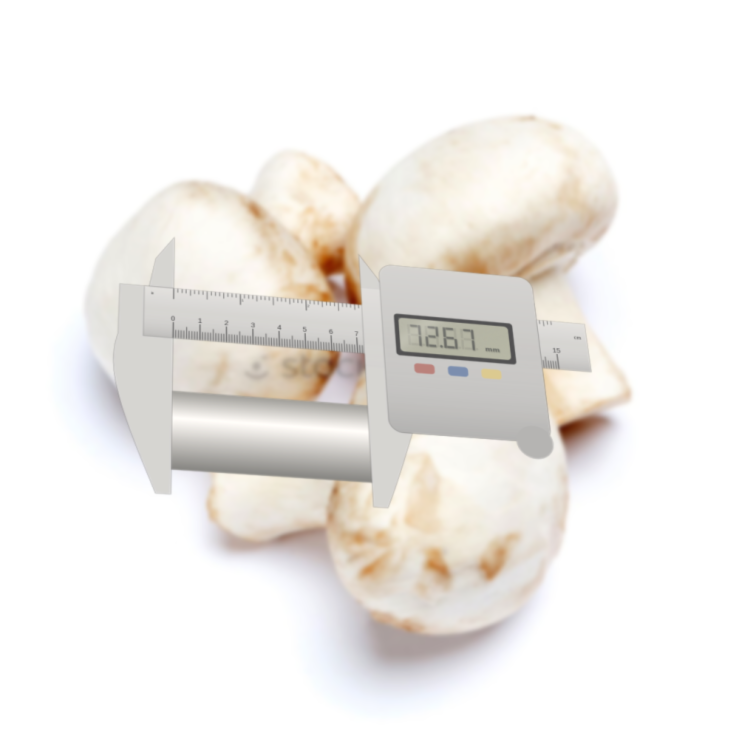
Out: 72.67
